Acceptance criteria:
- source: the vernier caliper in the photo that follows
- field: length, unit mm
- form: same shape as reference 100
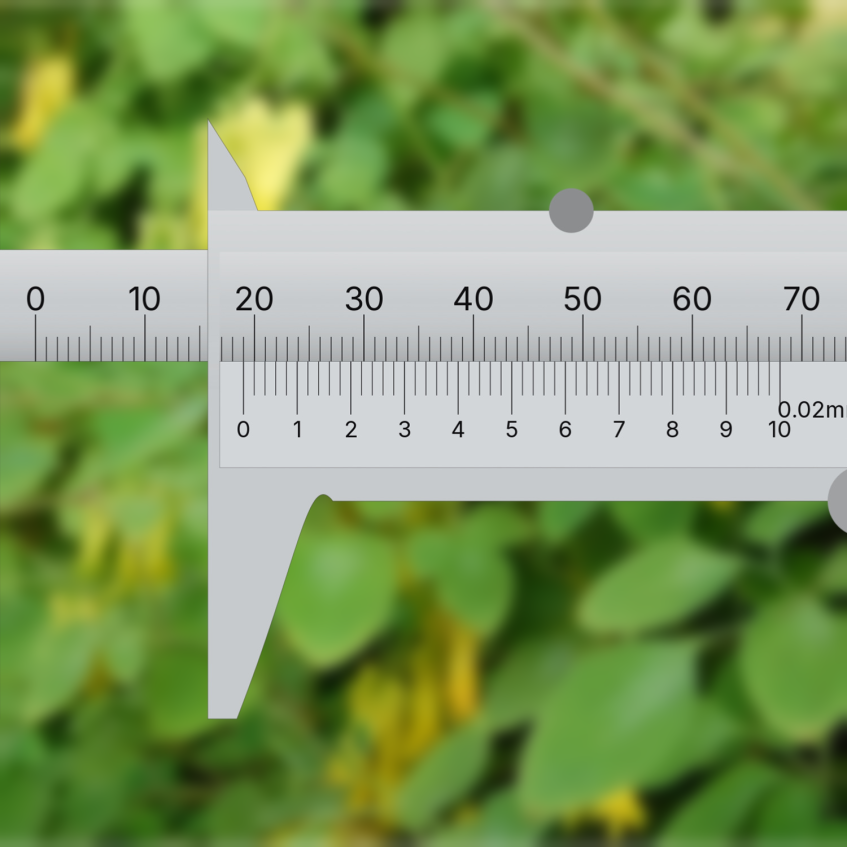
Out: 19.0
